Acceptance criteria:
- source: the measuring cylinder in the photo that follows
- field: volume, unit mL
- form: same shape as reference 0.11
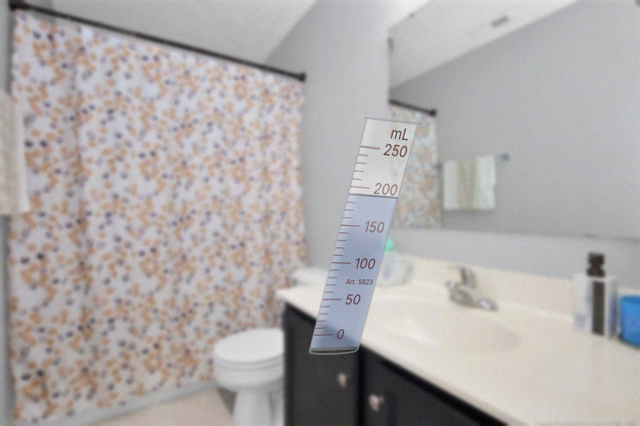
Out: 190
